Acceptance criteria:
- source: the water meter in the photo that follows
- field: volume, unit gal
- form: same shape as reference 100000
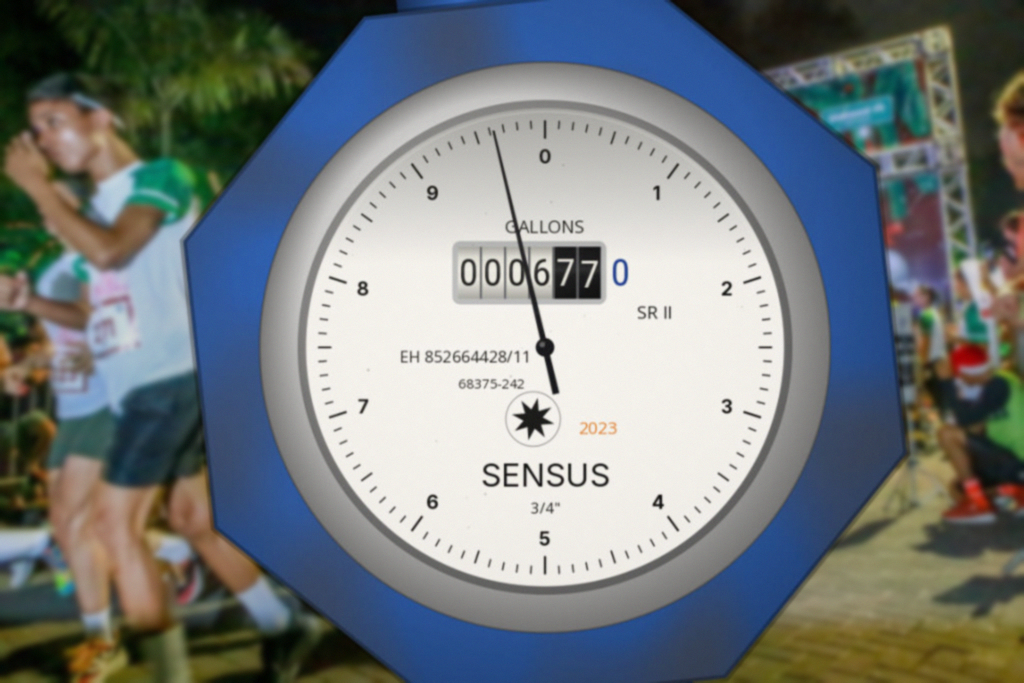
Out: 6769.6
